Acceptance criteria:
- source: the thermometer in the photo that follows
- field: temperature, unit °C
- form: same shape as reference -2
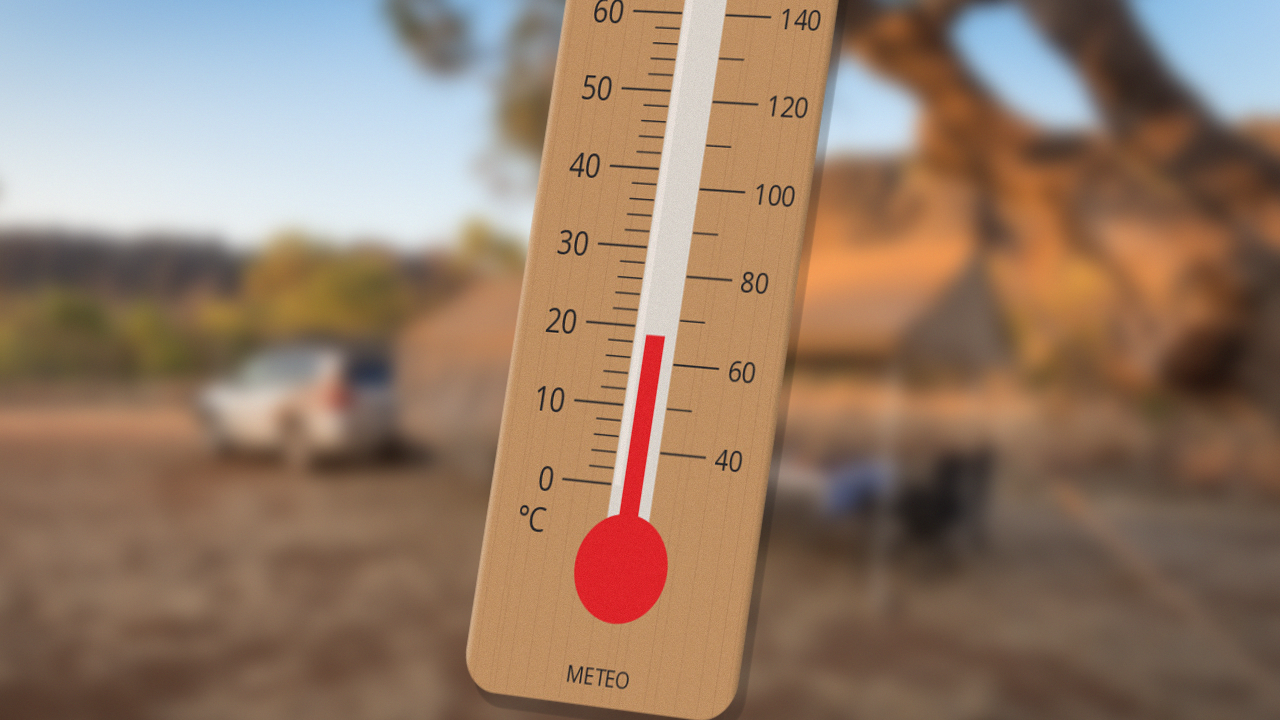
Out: 19
